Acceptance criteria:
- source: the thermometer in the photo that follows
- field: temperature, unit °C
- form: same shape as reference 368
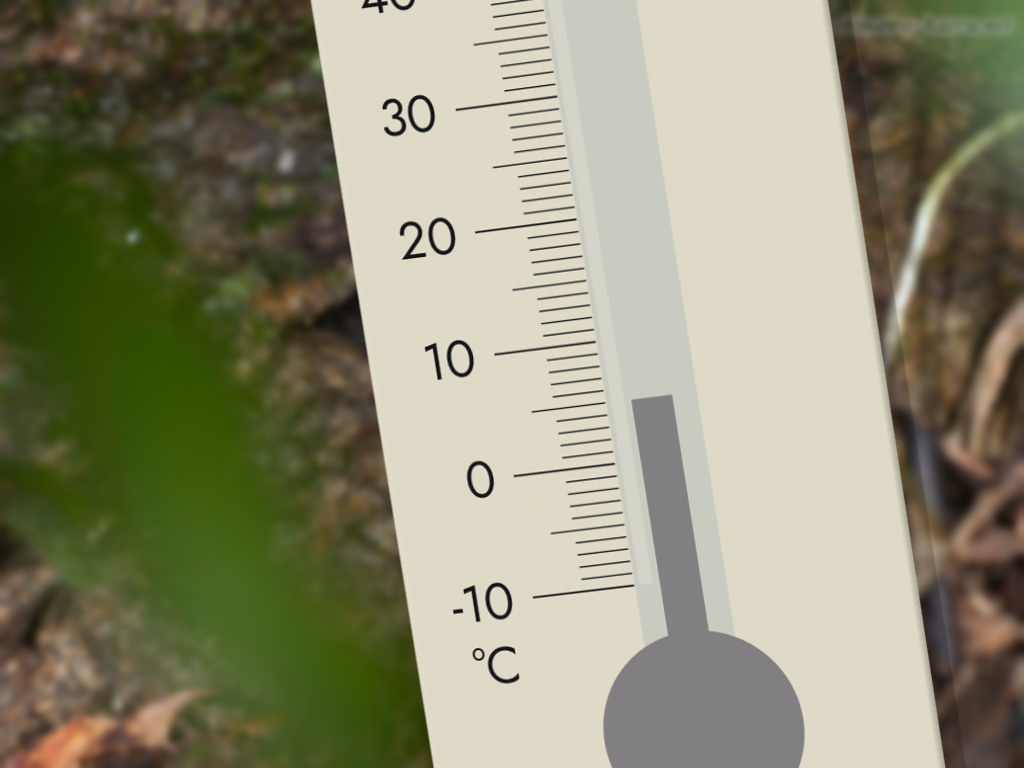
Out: 5
